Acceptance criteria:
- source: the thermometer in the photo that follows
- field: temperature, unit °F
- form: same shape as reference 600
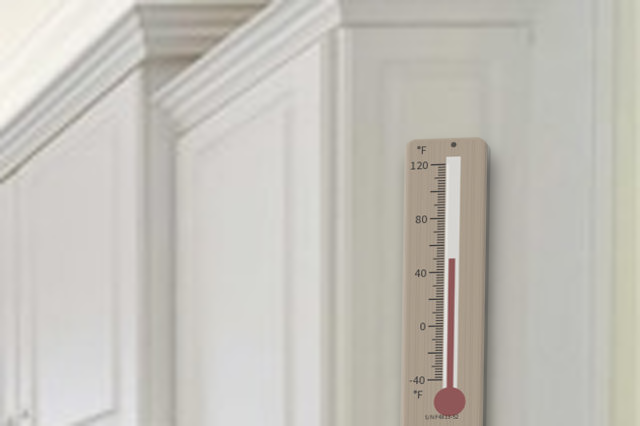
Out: 50
